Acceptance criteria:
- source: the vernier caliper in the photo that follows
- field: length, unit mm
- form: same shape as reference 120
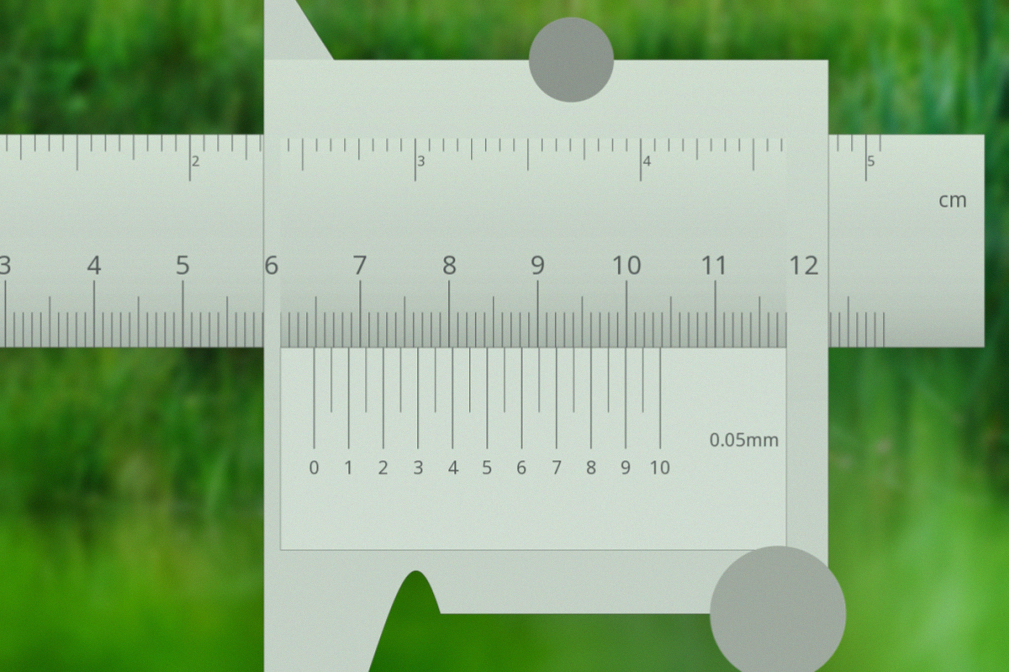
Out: 64.8
